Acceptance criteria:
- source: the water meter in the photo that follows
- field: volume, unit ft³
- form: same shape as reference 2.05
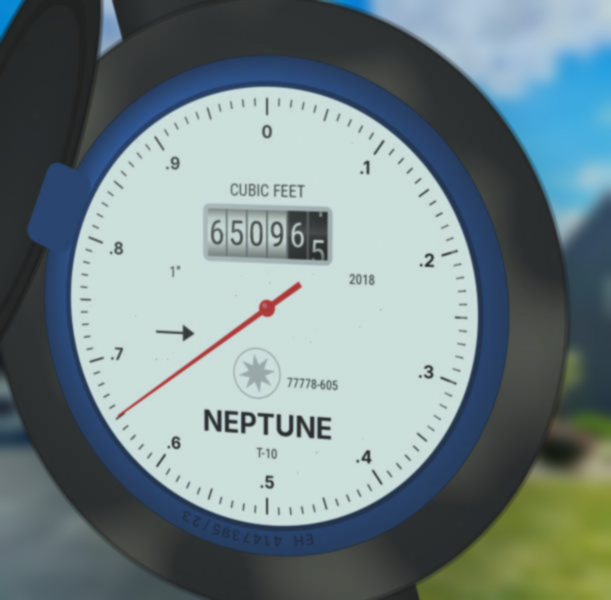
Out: 650964.65
